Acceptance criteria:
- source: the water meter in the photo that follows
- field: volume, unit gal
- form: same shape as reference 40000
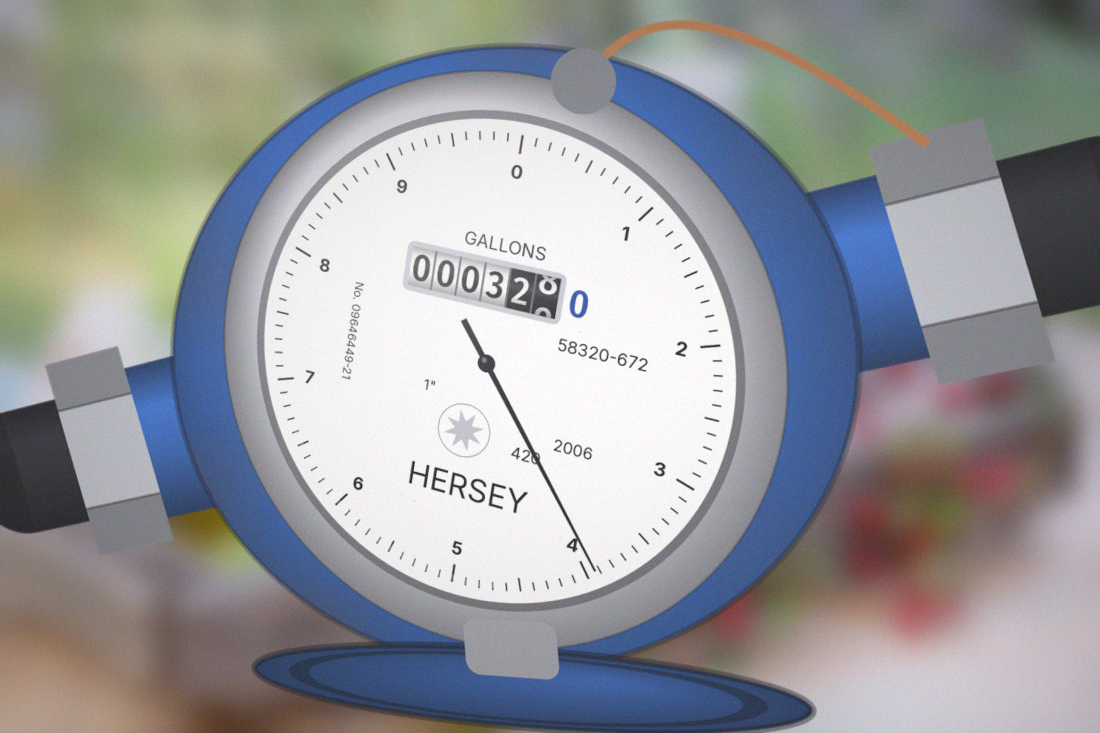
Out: 3283.9
